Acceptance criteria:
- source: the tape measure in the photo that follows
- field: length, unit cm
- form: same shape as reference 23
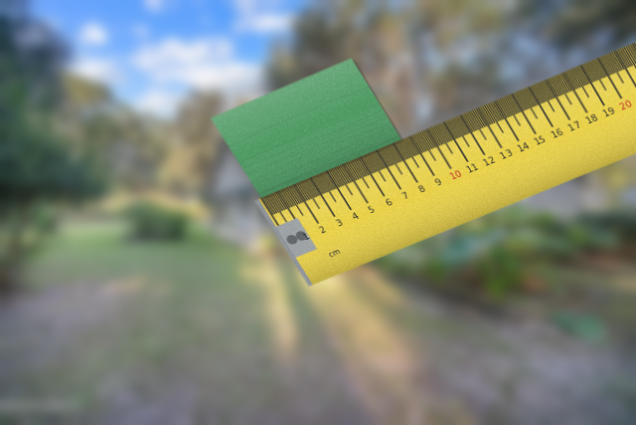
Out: 8.5
